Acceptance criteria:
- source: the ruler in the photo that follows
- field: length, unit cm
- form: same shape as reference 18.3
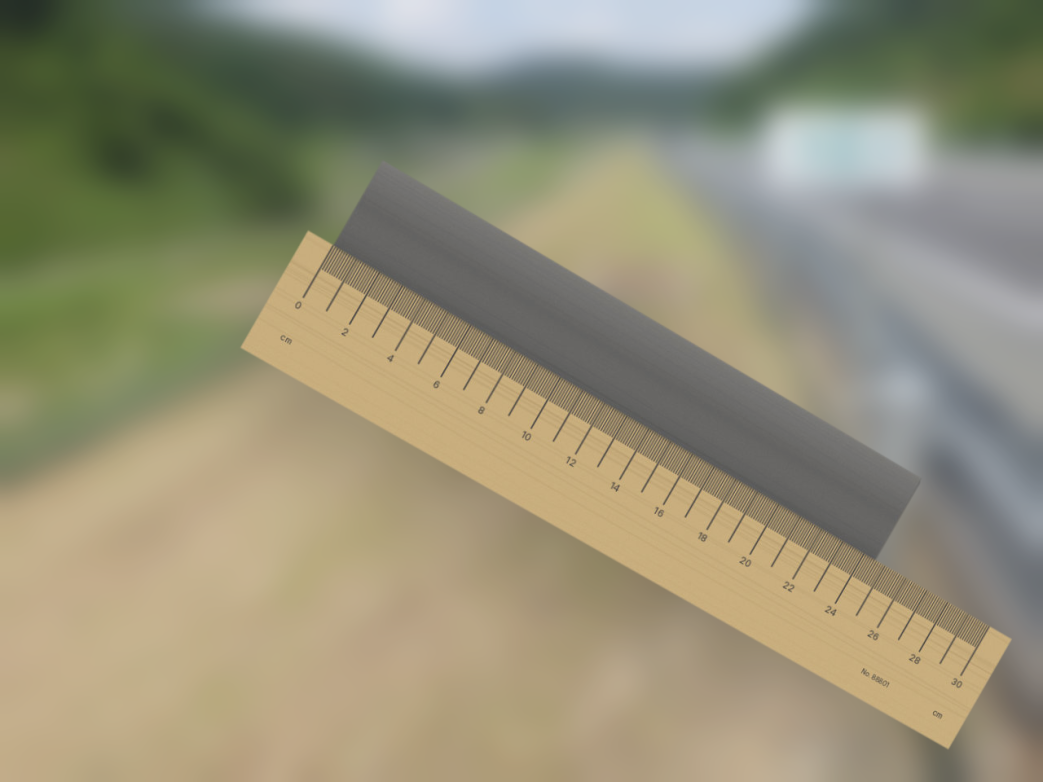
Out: 24.5
